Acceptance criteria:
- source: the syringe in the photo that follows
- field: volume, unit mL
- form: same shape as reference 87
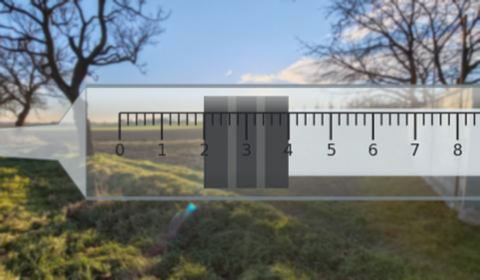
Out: 2
